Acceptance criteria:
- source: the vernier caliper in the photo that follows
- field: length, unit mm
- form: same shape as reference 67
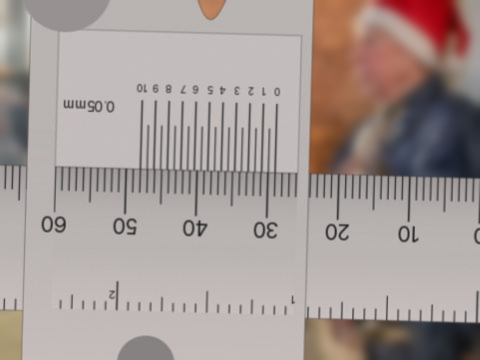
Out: 29.0
